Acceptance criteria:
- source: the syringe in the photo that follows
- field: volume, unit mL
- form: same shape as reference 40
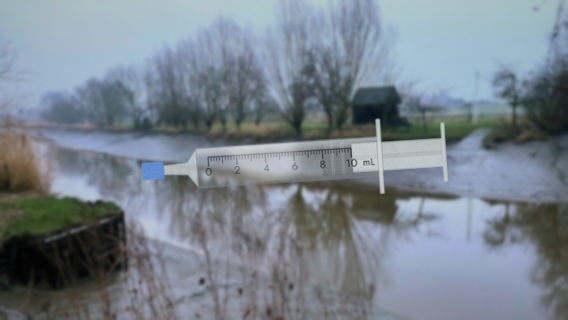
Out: 8
